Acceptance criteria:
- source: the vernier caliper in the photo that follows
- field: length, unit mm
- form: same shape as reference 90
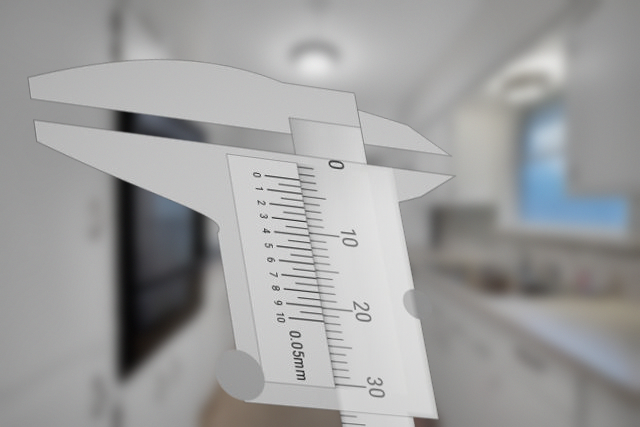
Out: 2.8
